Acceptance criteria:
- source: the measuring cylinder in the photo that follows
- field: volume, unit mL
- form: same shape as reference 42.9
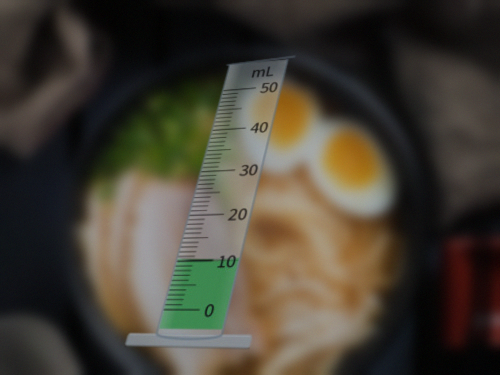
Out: 10
